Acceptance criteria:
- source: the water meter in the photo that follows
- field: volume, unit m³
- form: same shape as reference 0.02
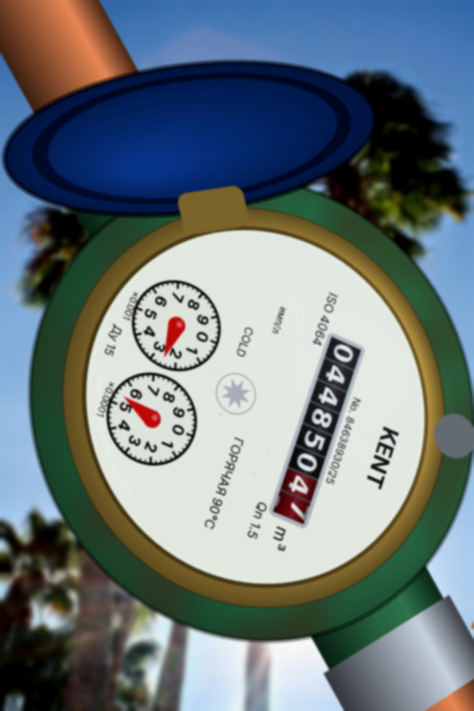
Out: 44850.4725
